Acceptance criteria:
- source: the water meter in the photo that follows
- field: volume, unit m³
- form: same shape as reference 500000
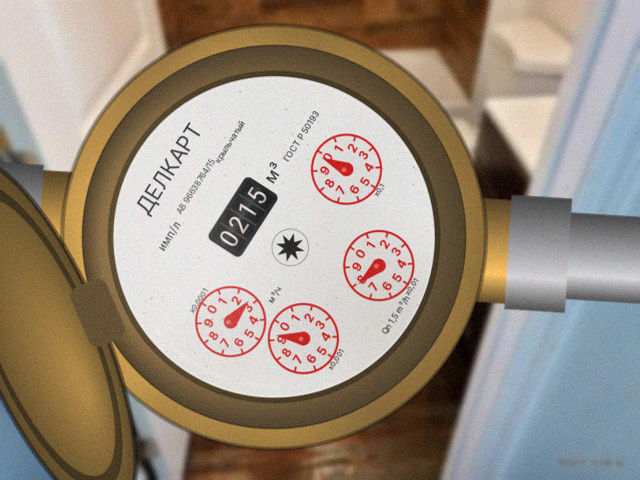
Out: 214.9792
